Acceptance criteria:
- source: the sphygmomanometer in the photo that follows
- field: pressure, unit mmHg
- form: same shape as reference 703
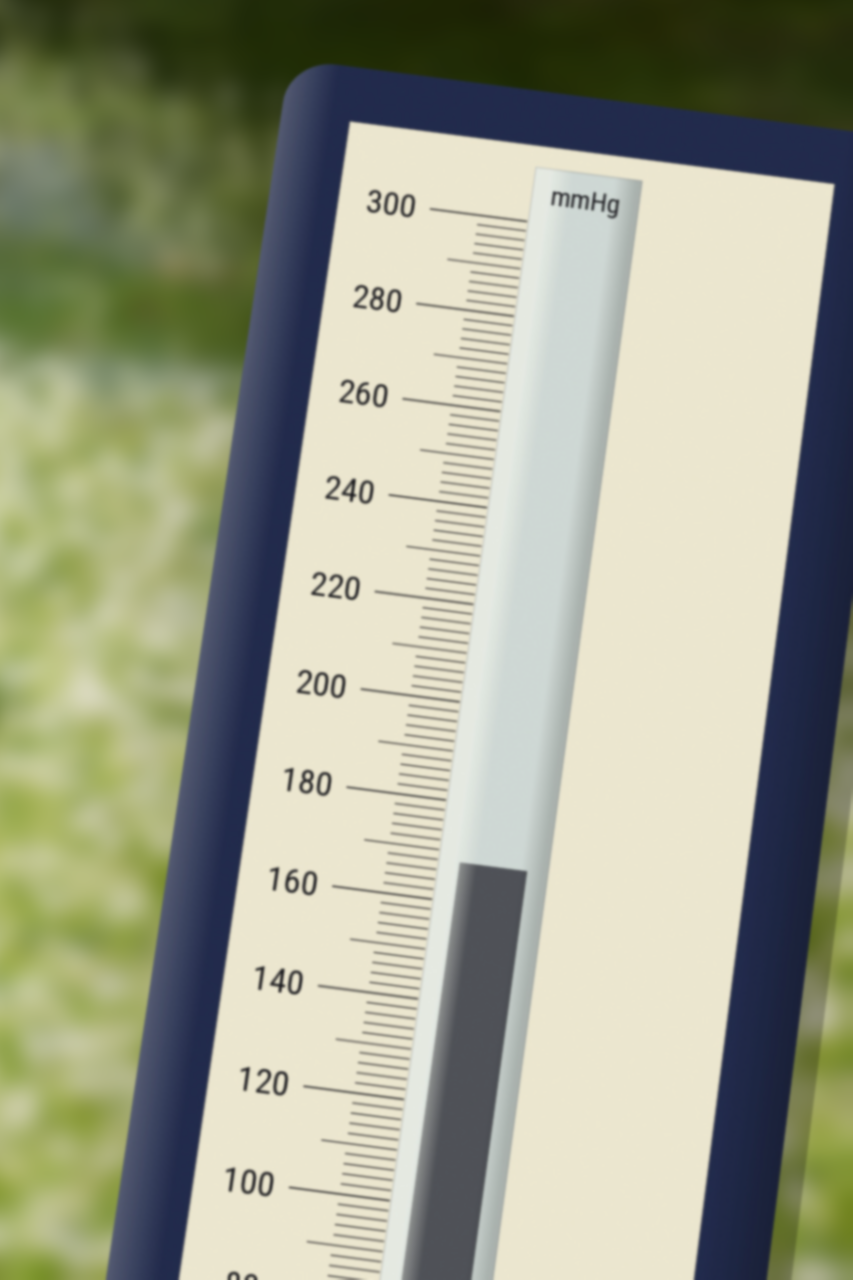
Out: 168
